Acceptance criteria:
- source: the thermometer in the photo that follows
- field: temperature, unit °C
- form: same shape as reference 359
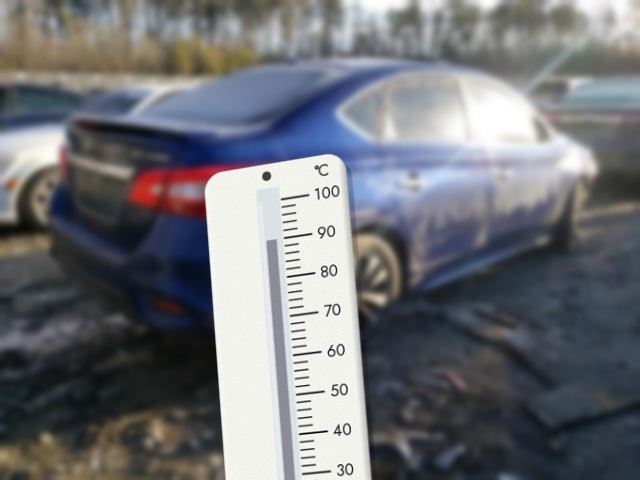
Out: 90
